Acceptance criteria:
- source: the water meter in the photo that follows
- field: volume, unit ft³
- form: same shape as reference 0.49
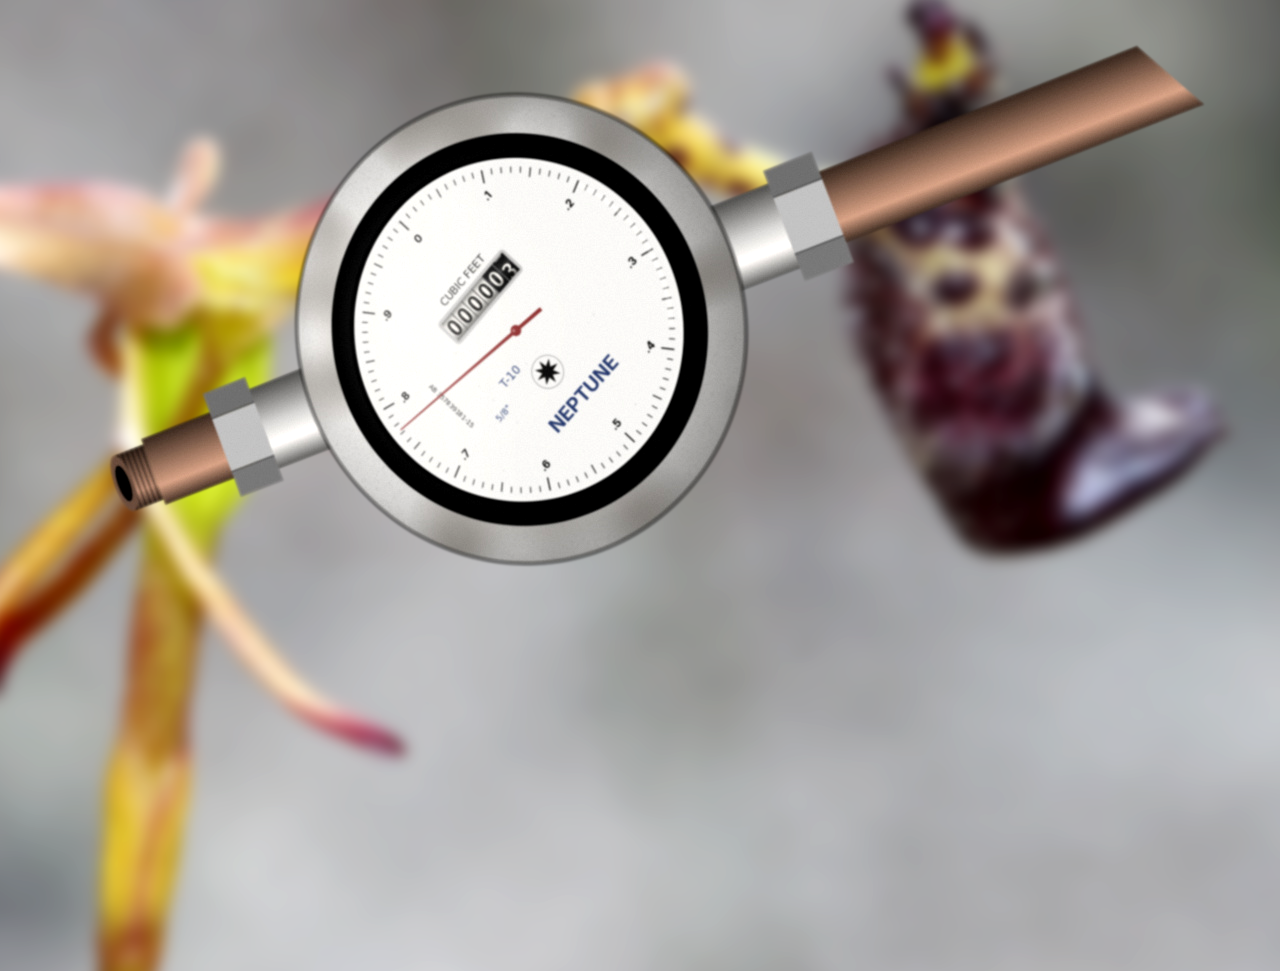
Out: 2.77
